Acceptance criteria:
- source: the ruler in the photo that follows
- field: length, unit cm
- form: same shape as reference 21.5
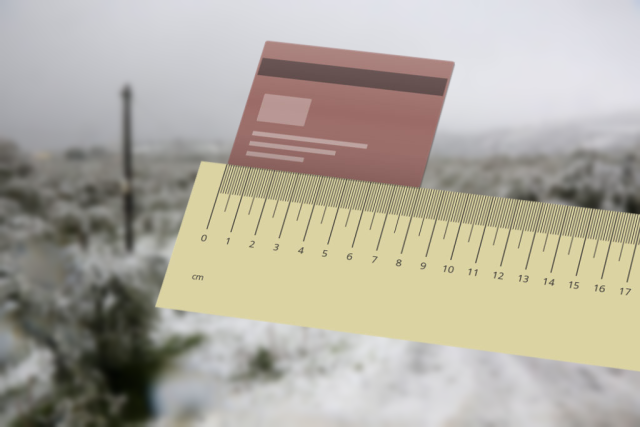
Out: 8
